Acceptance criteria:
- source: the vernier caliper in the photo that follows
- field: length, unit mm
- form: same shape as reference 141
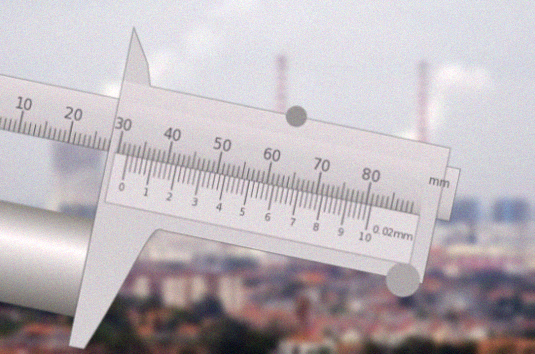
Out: 32.0
